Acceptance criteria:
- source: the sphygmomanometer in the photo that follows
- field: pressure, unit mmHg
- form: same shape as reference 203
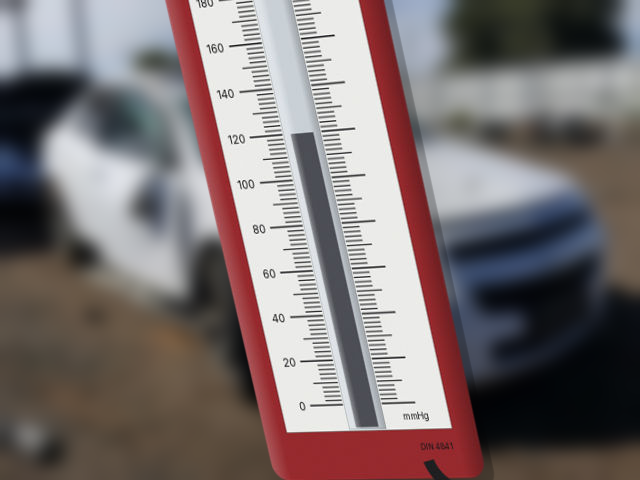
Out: 120
